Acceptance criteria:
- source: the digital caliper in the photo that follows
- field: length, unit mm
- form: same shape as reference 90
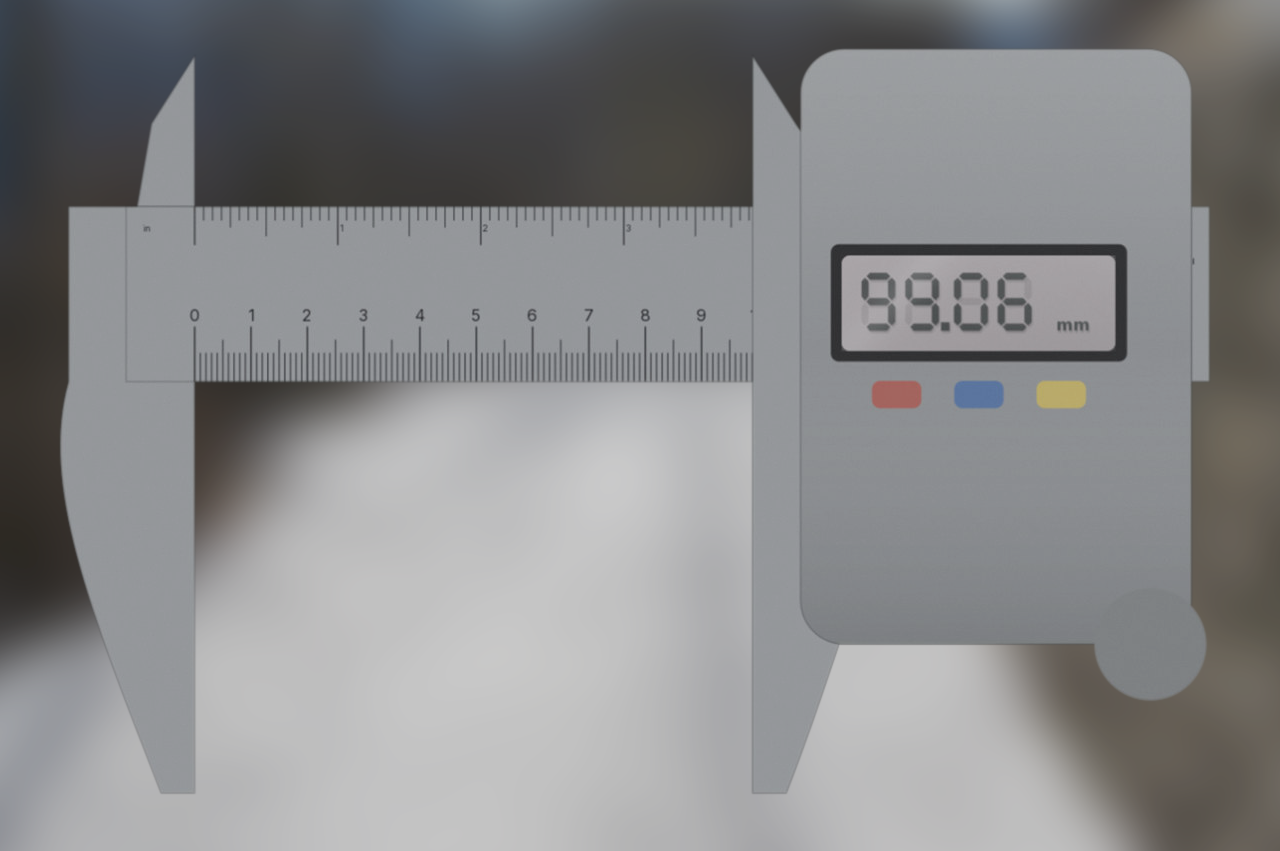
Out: 99.06
